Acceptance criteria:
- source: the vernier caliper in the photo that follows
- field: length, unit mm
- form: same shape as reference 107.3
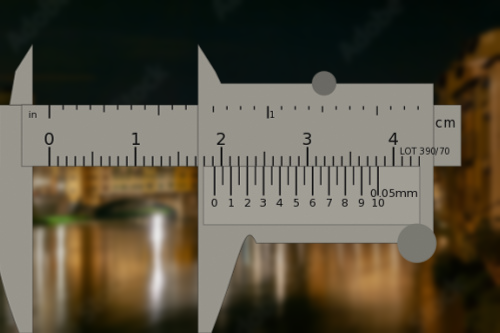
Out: 19.2
